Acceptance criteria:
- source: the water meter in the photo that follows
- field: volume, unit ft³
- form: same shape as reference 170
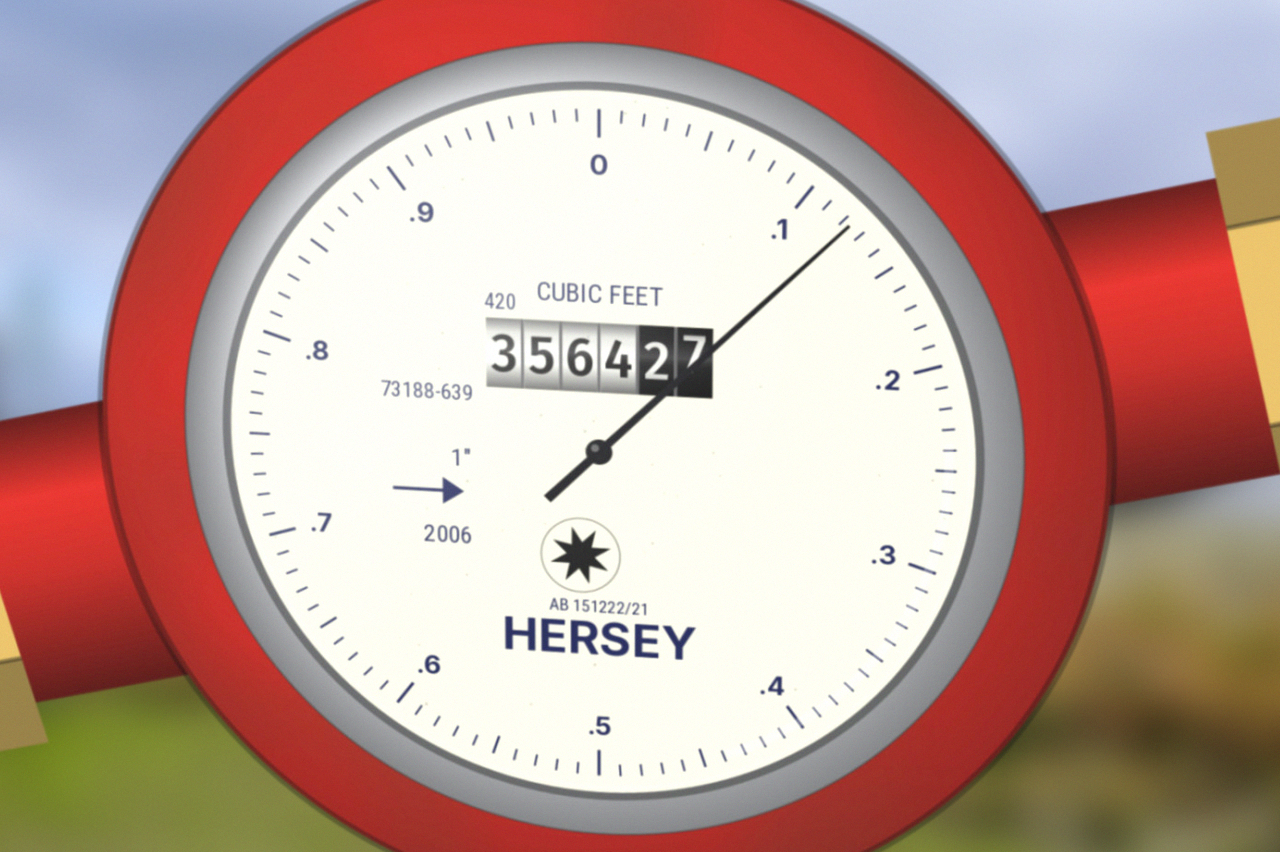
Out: 356427.12
